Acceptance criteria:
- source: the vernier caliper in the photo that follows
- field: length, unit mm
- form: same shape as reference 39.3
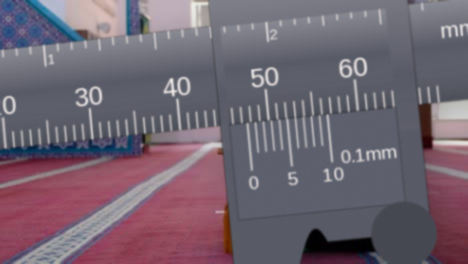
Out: 47.6
